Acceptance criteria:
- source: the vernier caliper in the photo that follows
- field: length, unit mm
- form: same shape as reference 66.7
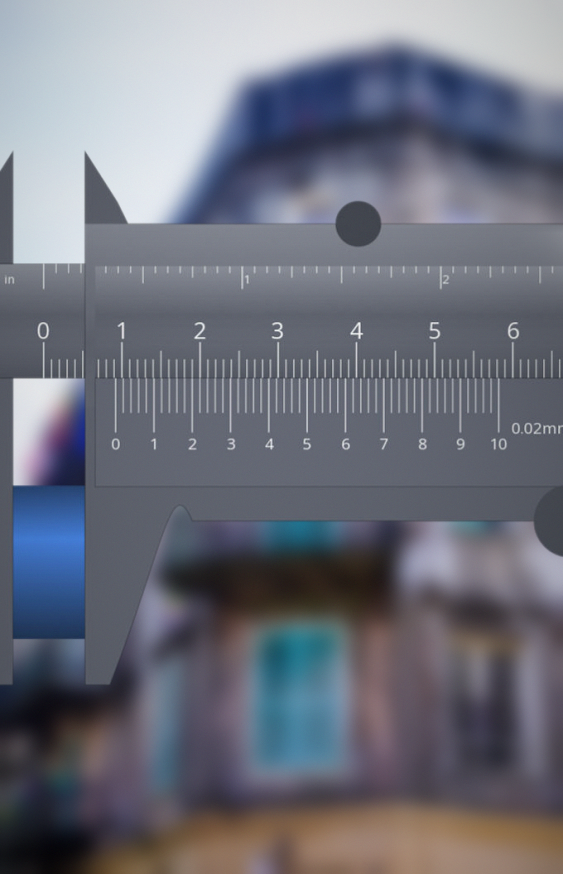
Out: 9.2
